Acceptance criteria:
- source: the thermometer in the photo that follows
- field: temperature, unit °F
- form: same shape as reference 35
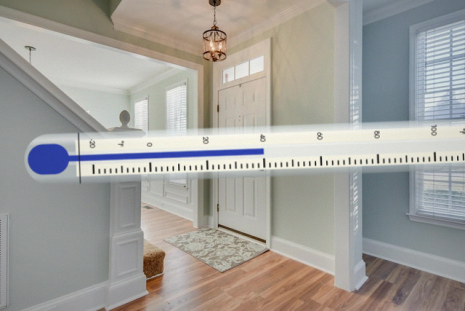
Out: 40
